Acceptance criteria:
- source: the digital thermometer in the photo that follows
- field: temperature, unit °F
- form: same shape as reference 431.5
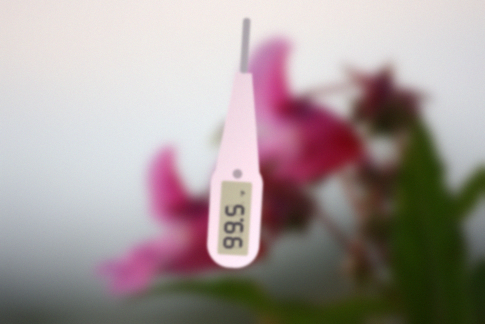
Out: 99.5
